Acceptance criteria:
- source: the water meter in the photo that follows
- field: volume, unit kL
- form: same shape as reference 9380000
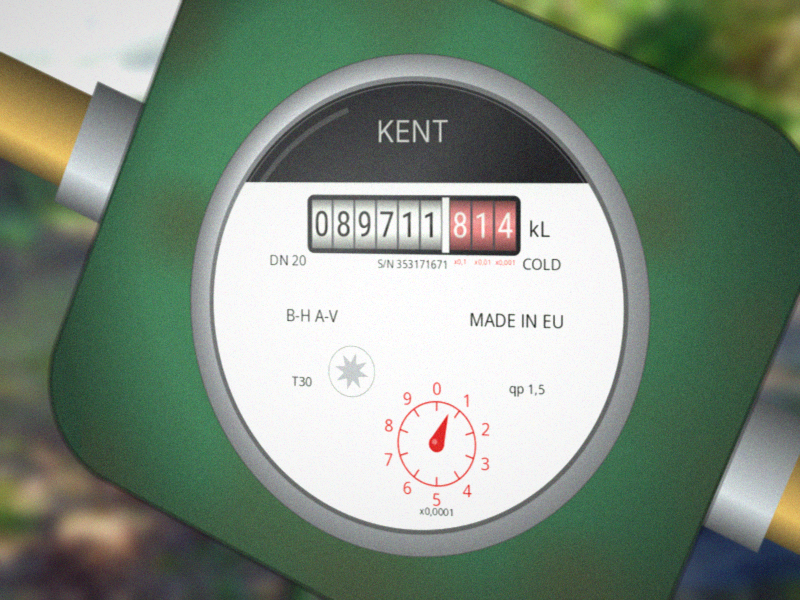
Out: 89711.8140
